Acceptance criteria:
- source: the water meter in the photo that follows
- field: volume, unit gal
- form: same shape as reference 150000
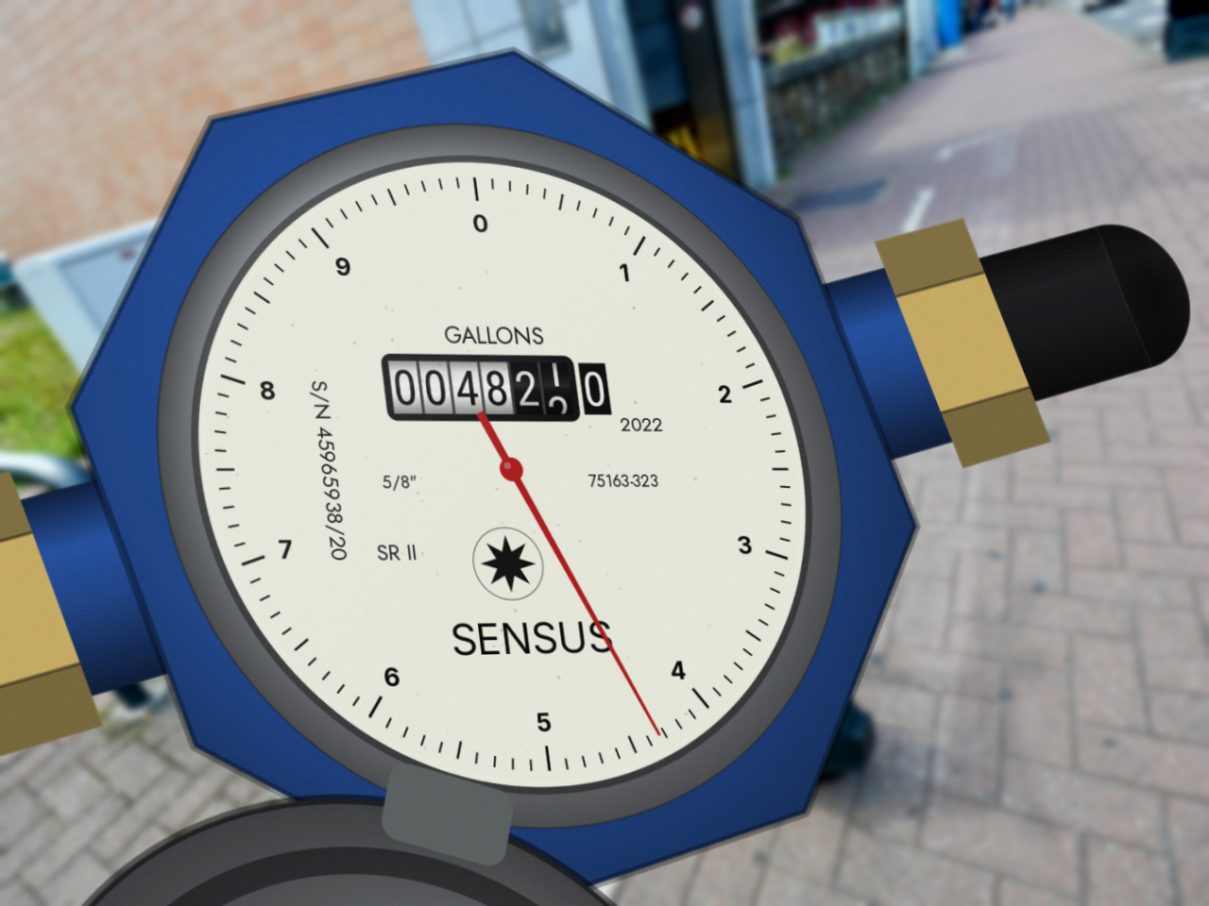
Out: 48214.3
